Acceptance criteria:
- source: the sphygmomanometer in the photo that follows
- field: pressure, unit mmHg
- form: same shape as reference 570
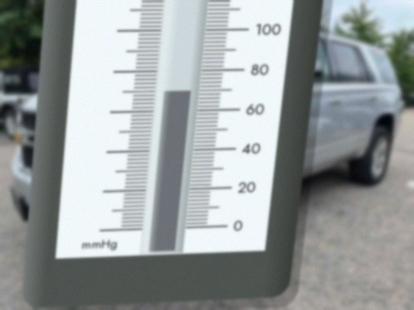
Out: 70
